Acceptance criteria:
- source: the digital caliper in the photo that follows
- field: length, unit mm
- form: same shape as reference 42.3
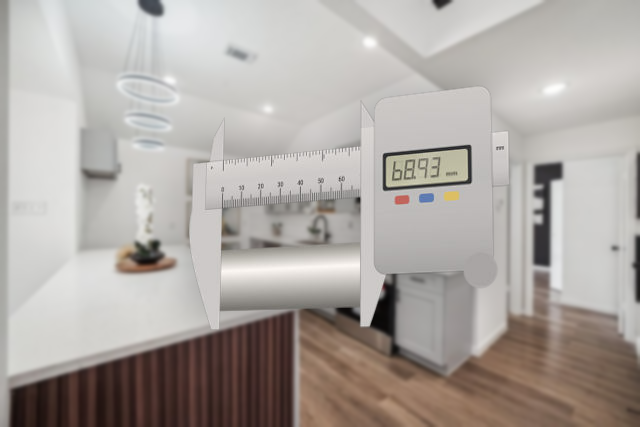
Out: 68.93
